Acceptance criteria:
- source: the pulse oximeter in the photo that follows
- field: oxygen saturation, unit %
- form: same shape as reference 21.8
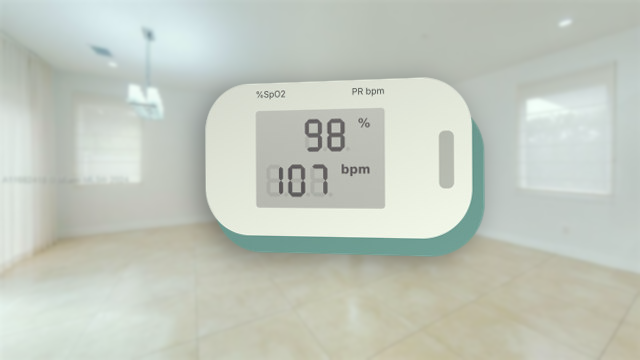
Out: 98
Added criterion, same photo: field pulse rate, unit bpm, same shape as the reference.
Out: 107
